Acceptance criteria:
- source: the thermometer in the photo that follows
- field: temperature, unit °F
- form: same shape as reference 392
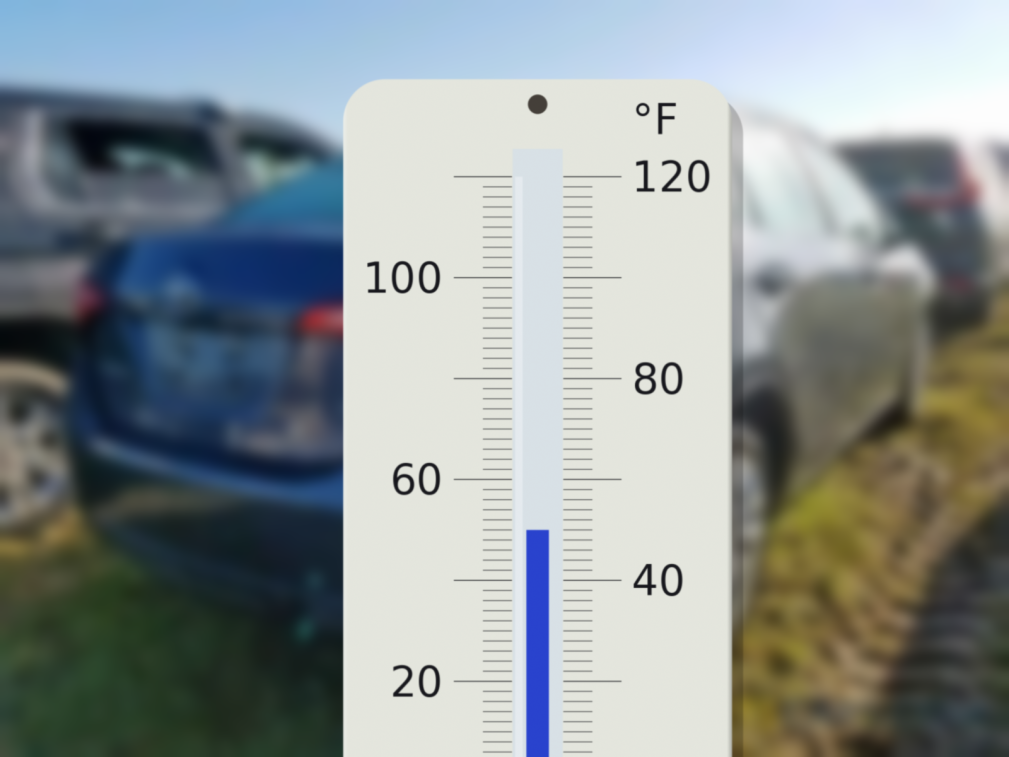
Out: 50
